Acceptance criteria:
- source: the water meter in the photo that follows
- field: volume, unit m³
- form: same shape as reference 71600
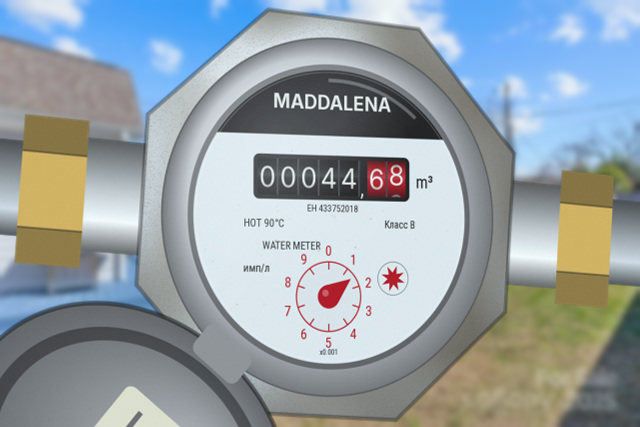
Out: 44.681
